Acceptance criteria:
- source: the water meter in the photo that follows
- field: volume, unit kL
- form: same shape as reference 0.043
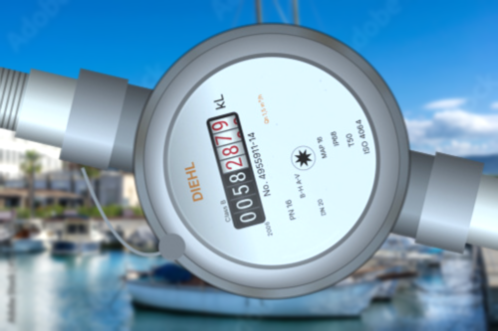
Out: 58.2879
